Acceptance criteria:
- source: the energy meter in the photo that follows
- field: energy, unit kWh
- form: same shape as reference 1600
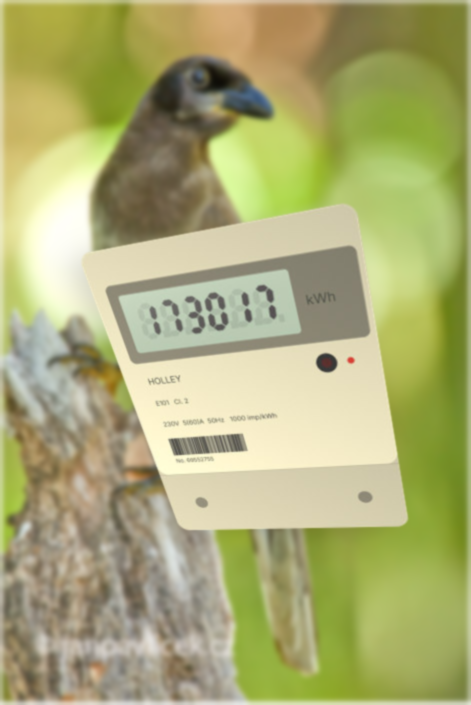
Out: 173017
